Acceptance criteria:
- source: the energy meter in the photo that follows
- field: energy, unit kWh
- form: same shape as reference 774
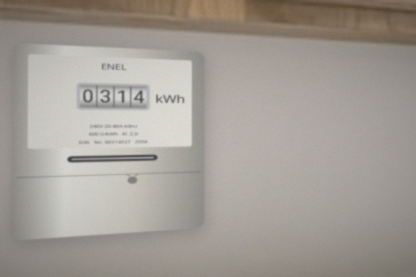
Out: 314
